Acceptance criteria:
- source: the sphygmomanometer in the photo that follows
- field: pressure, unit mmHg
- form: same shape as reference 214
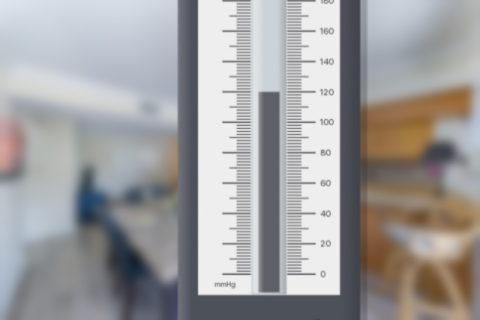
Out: 120
